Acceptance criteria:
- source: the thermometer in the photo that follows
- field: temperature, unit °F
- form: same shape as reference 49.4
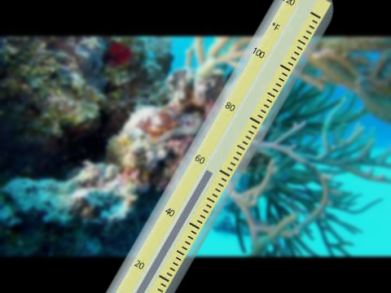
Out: 58
